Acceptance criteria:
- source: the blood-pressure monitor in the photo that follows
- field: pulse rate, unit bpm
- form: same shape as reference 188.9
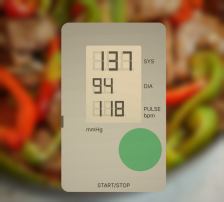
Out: 118
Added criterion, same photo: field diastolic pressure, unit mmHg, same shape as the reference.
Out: 94
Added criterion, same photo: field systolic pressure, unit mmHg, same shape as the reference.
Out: 137
